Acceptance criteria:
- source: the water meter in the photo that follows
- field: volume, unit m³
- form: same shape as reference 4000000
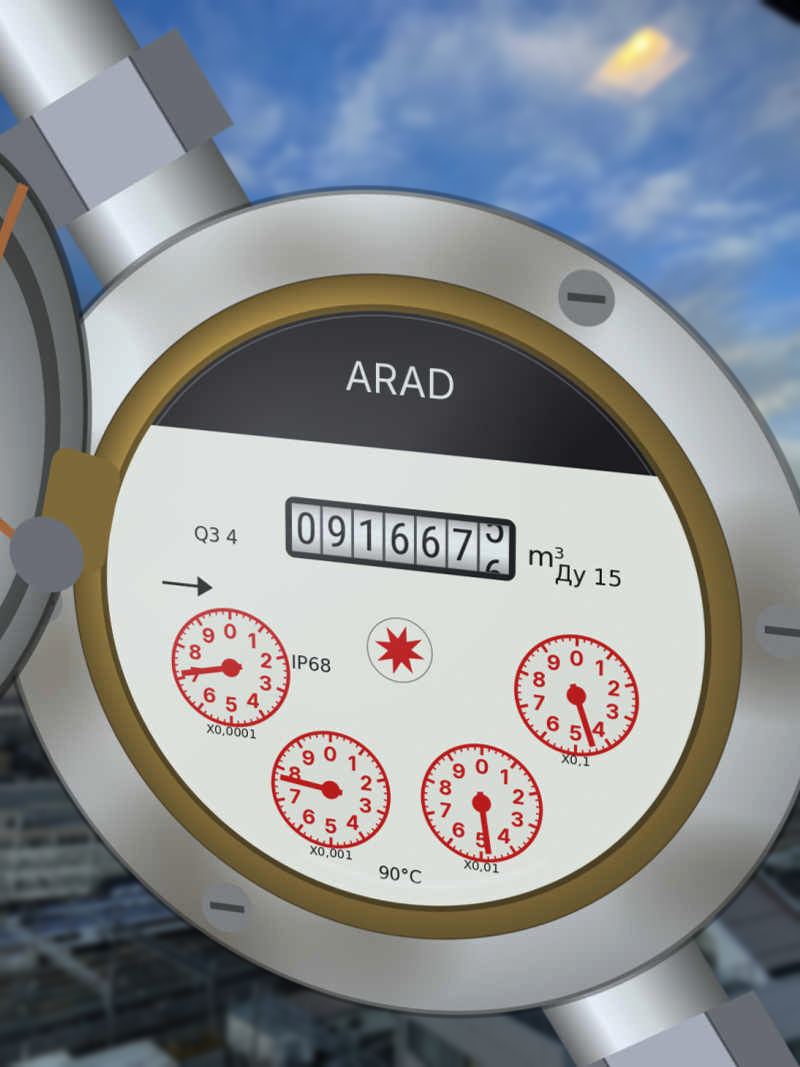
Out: 916675.4477
